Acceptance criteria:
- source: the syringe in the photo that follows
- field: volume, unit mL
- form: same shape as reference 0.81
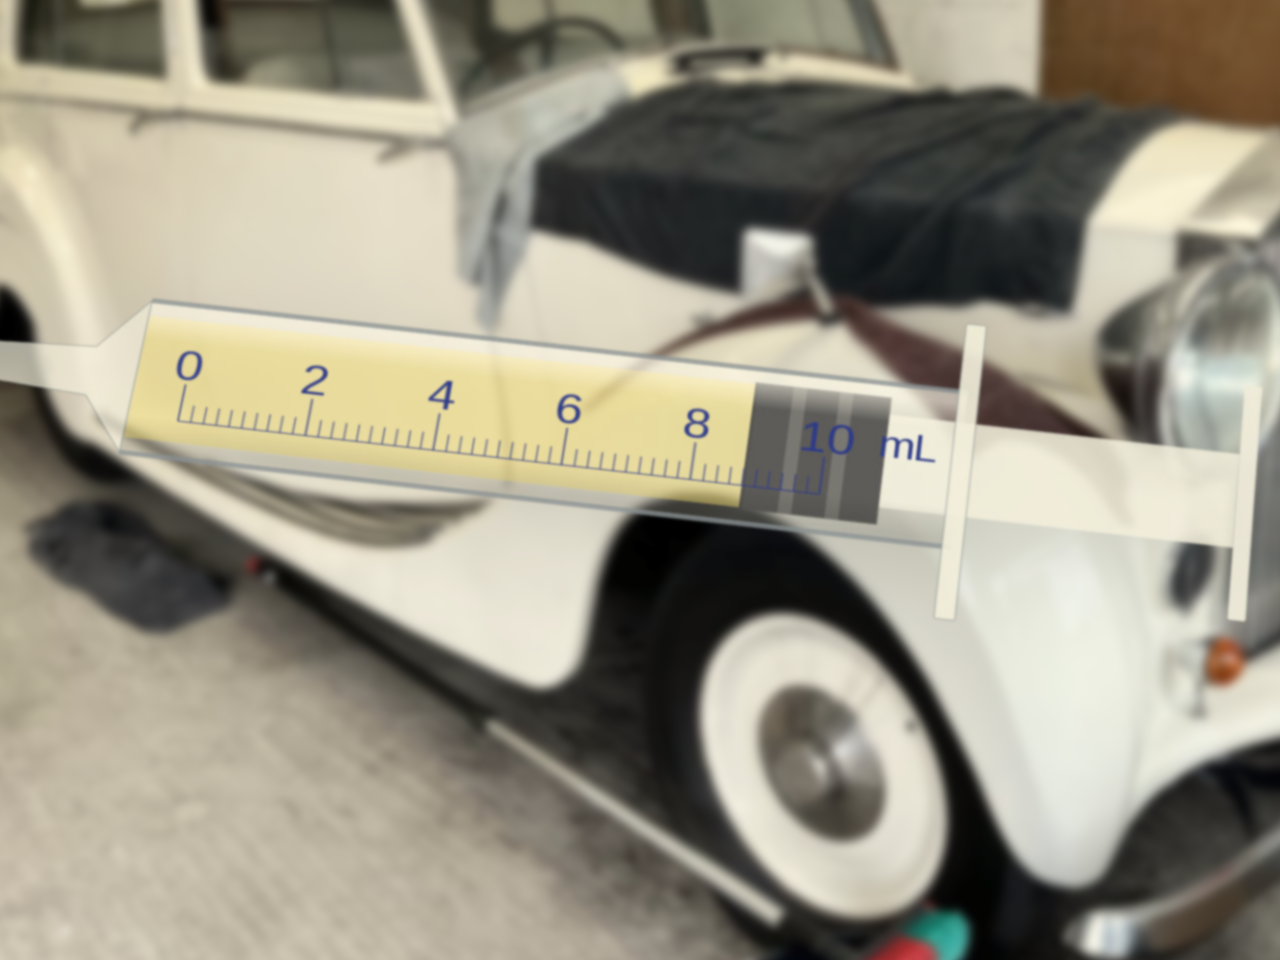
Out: 8.8
